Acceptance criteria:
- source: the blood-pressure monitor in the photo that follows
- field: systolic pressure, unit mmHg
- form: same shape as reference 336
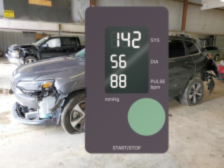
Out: 142
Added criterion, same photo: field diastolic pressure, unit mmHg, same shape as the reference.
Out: 56
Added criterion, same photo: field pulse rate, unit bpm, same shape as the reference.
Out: 88
